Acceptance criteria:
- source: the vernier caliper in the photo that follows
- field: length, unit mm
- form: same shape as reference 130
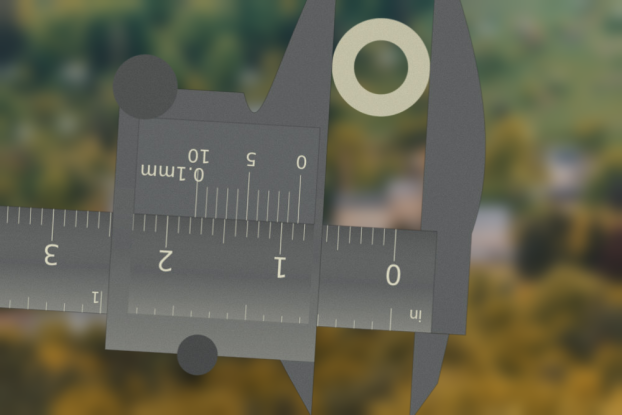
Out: 8.6
